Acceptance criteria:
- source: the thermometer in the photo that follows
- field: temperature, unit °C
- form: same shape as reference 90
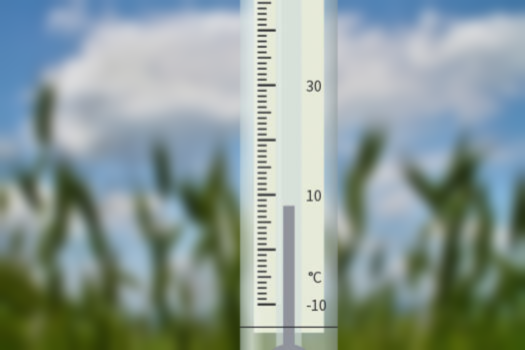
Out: 8
